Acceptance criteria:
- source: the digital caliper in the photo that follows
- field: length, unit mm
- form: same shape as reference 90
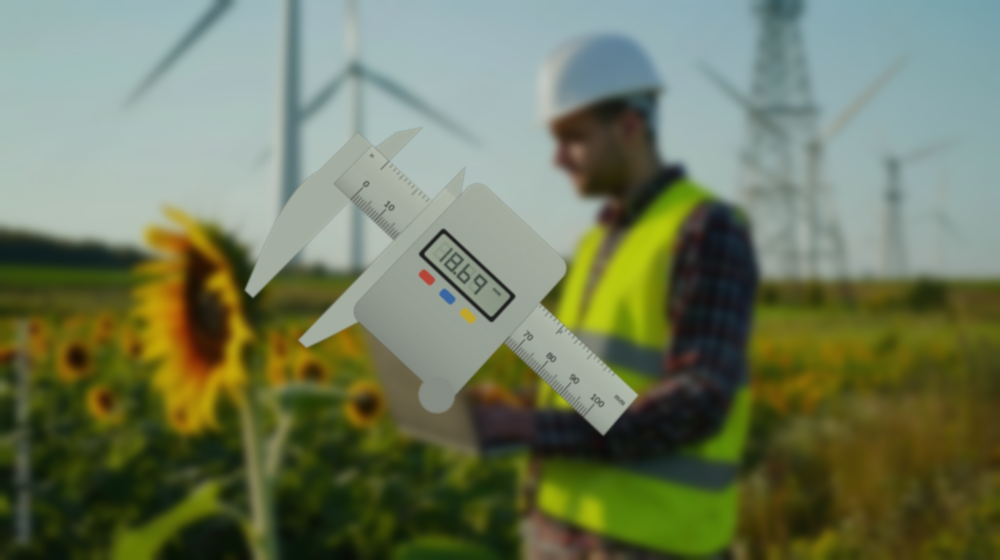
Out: 18.69
